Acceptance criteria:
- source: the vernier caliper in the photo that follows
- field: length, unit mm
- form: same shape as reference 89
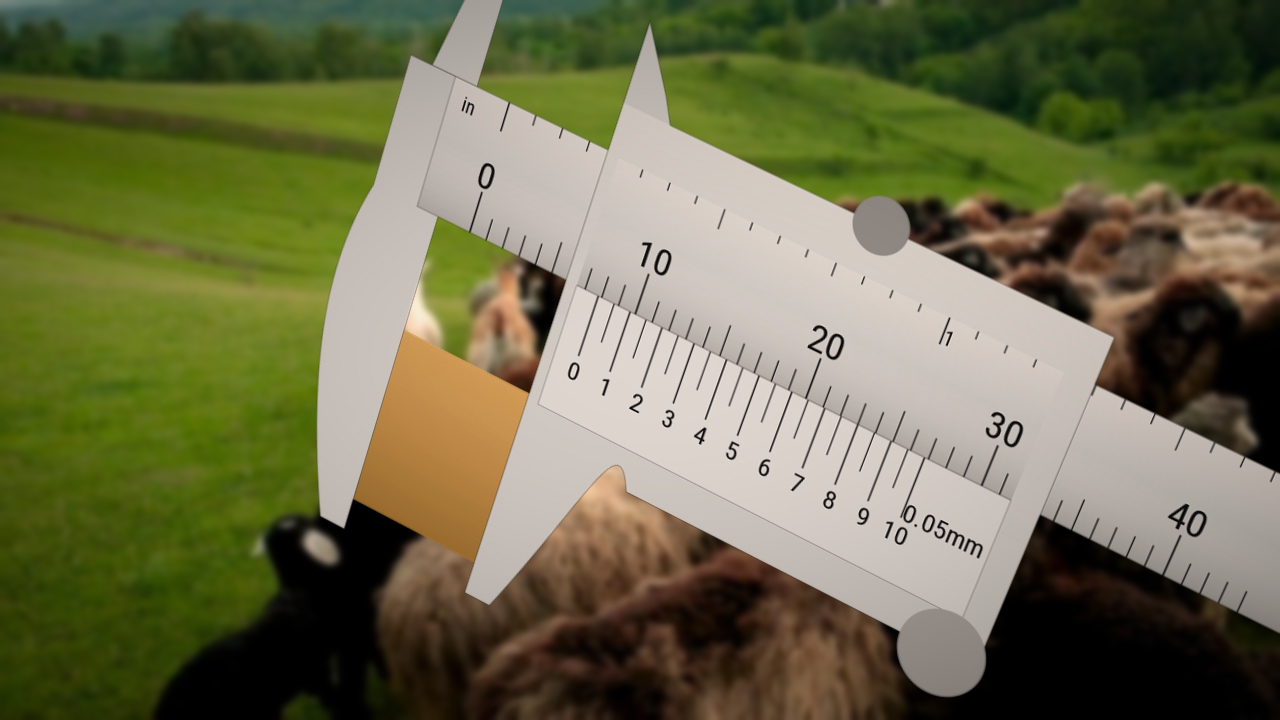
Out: 7.8
